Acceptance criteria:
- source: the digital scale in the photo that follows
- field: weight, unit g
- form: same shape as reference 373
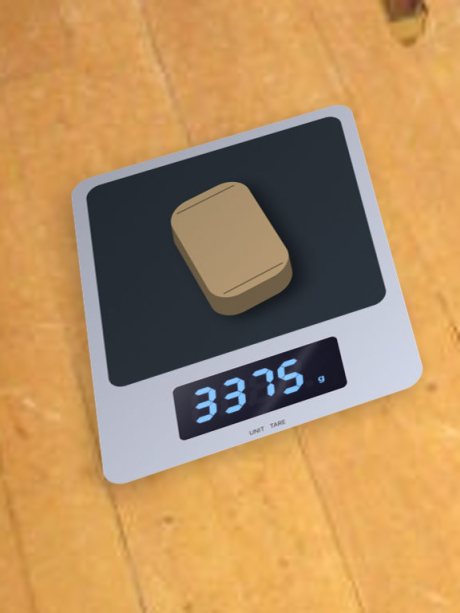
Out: 3375
